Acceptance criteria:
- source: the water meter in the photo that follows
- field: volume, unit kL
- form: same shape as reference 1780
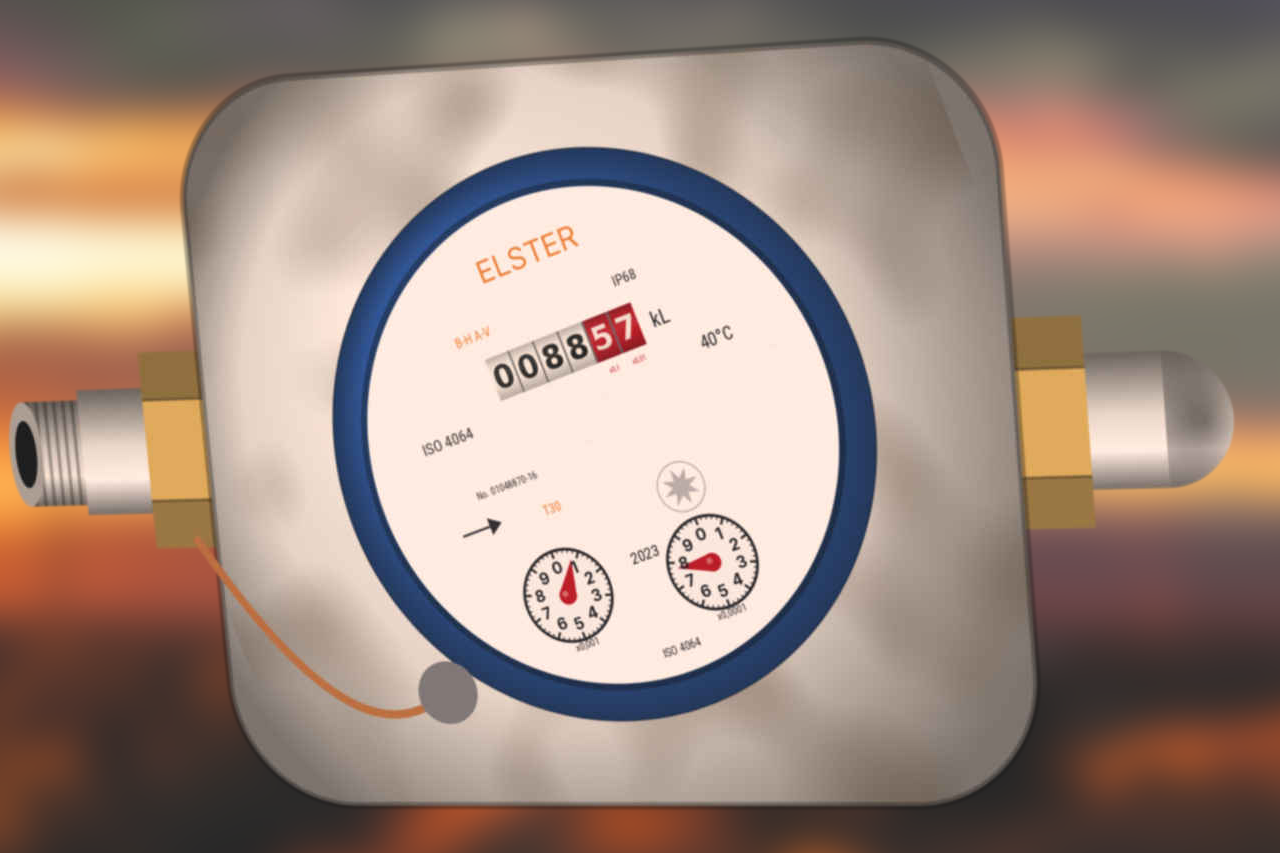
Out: 88.5707
